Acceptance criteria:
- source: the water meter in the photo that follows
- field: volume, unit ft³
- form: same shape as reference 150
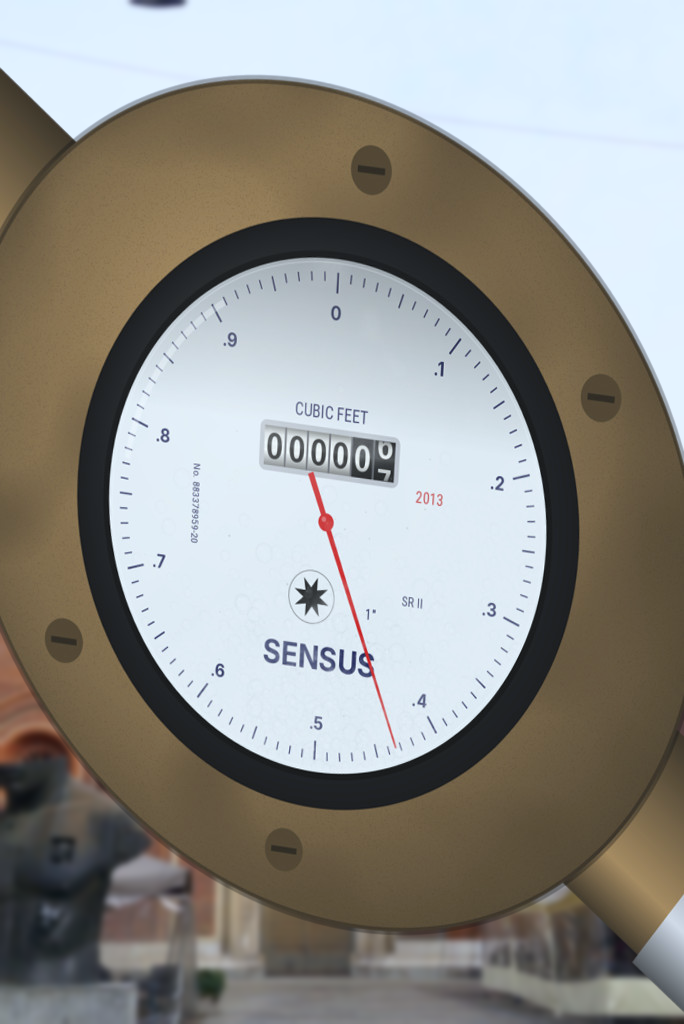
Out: 6.43
